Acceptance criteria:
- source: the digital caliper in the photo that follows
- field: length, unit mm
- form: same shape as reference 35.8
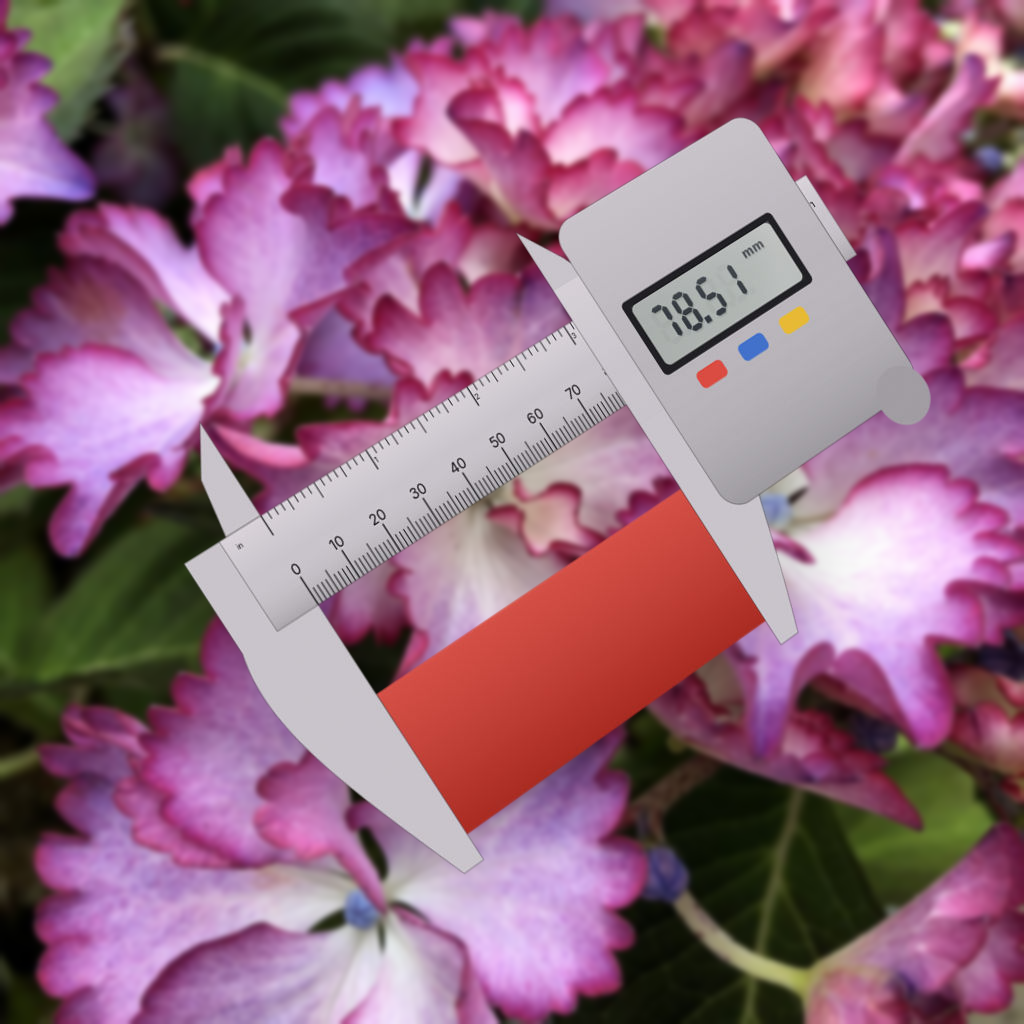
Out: 78.51
